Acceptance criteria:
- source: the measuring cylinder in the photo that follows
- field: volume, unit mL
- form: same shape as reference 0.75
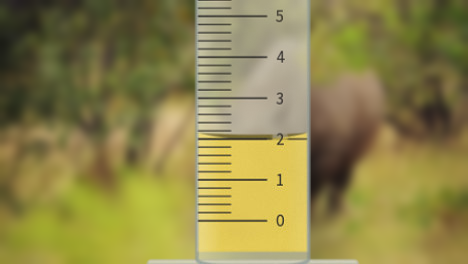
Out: 2
